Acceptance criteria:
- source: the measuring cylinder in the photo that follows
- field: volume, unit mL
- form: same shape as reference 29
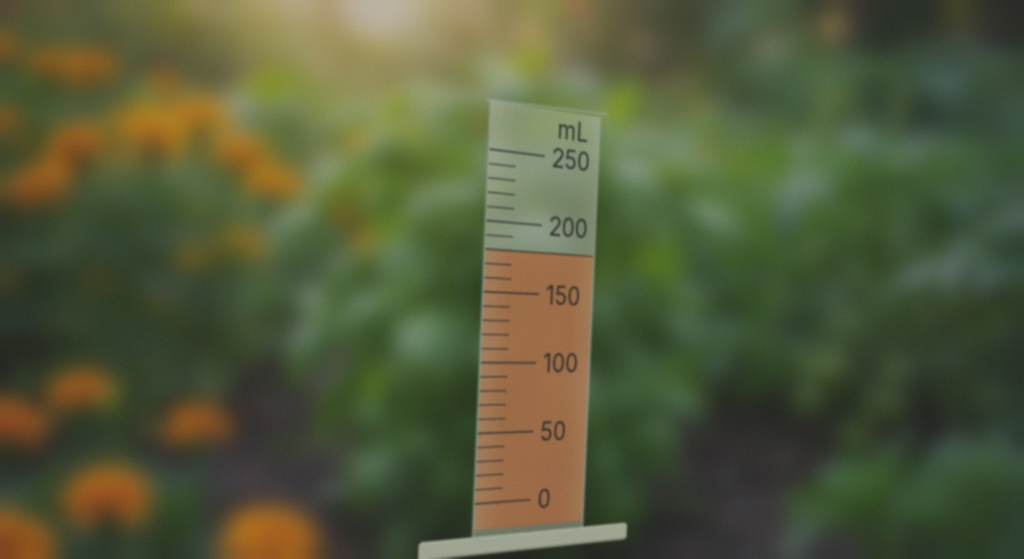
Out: 180
